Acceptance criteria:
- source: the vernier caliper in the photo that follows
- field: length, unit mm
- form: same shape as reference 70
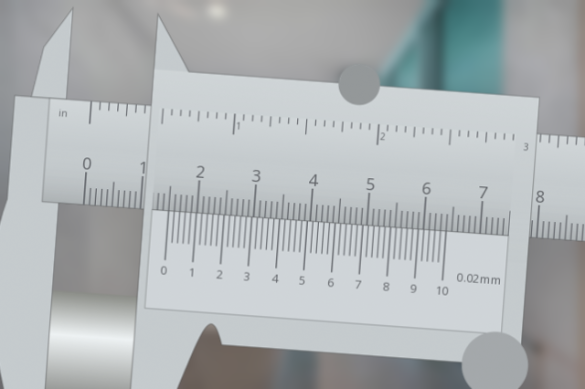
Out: 15.0
